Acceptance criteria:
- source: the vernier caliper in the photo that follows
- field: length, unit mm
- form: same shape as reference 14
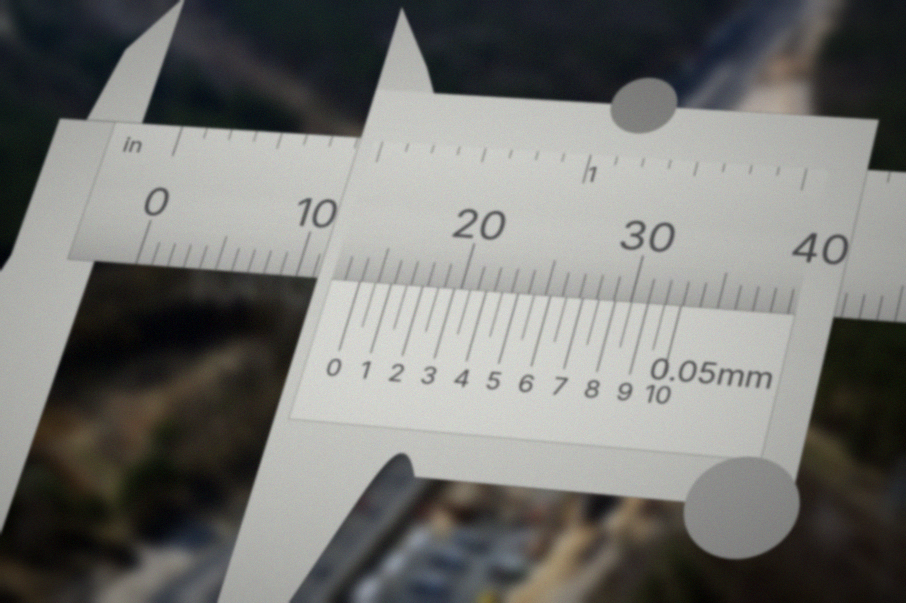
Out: 13.9
